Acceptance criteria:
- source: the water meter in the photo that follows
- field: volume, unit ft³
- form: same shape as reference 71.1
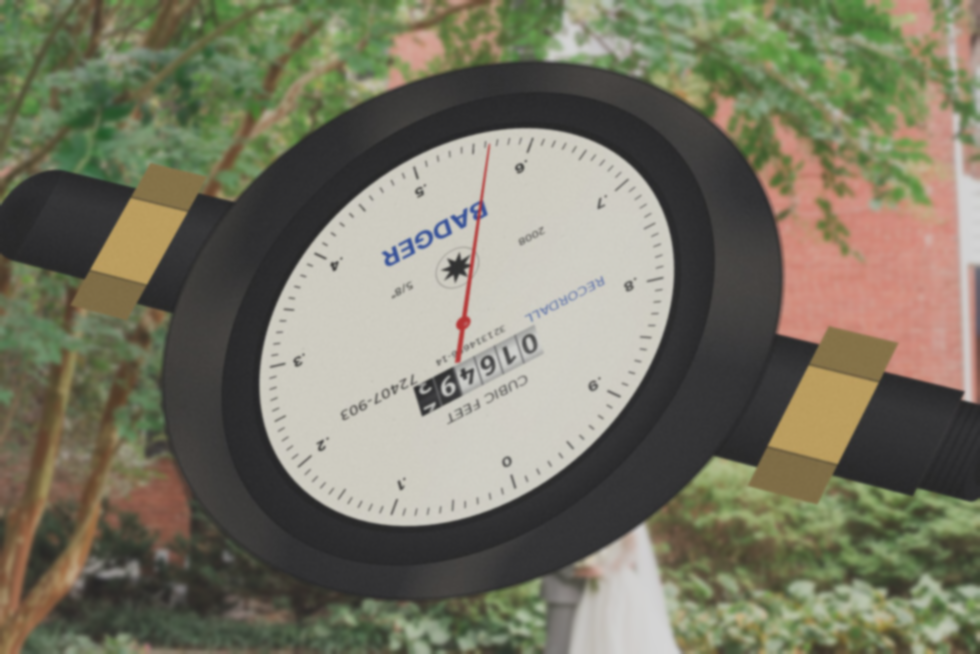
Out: 16492.56
